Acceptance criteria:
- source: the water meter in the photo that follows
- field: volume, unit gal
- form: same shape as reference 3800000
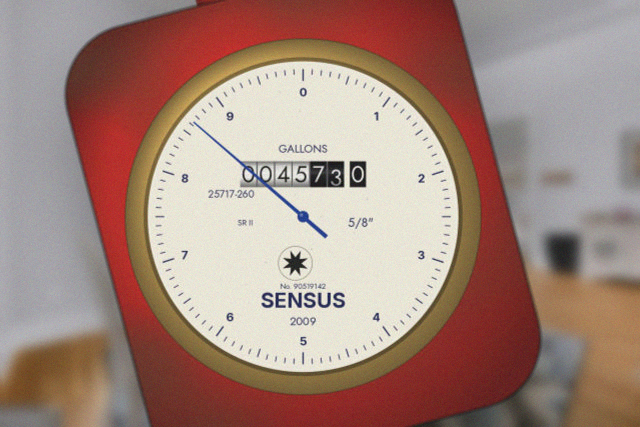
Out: 45728.6
